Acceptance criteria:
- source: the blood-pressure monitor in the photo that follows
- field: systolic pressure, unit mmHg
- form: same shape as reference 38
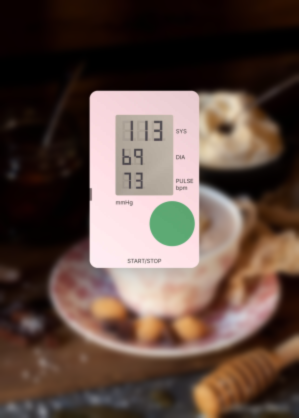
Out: 113
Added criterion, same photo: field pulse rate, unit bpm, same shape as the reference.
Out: 73
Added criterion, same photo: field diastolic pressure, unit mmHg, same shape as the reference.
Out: 69
